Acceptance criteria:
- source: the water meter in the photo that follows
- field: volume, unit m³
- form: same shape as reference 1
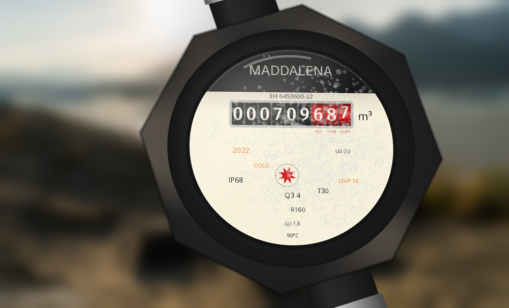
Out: 709.687
